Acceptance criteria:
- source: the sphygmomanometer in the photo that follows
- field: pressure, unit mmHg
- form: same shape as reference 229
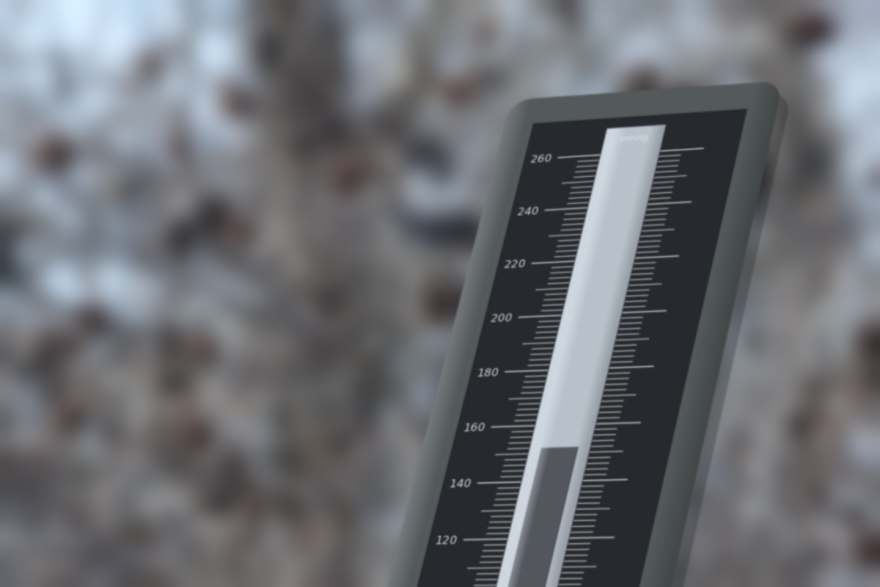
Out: 152
